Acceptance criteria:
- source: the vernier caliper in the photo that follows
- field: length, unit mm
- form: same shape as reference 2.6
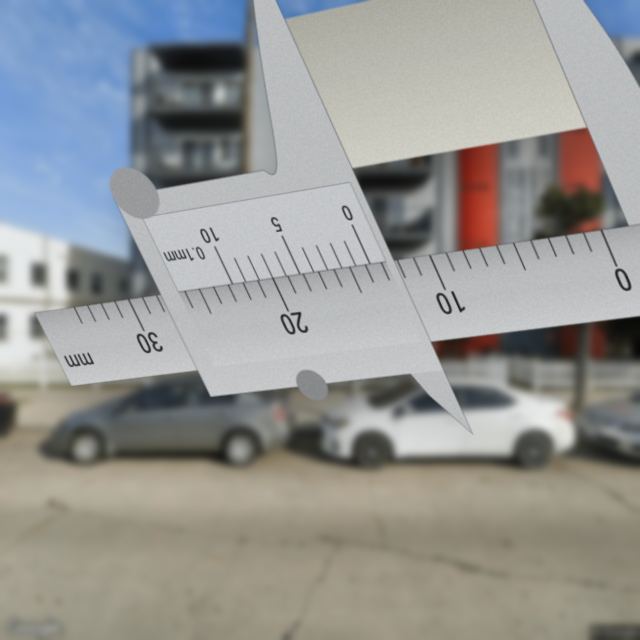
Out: 13.7
